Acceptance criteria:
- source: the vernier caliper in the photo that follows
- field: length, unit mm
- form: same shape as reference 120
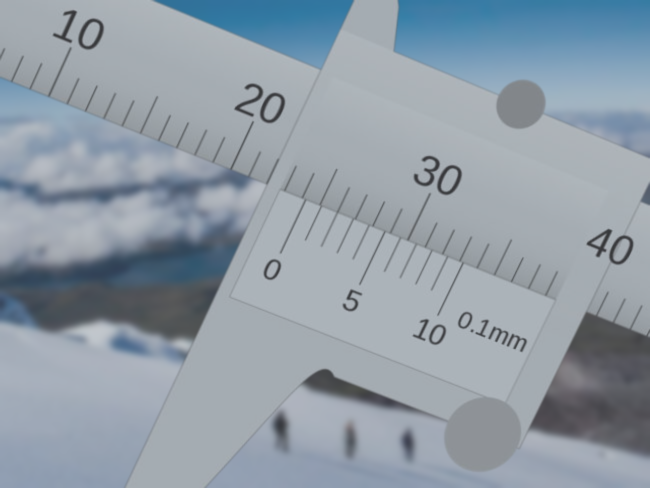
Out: 24.2
